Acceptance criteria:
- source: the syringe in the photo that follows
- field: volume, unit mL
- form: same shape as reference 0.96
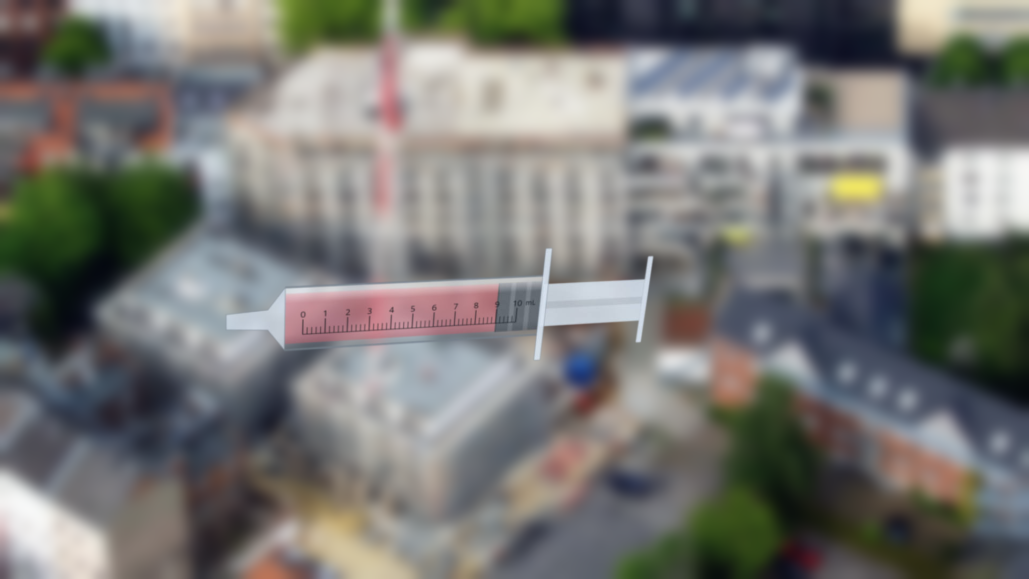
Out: 9
